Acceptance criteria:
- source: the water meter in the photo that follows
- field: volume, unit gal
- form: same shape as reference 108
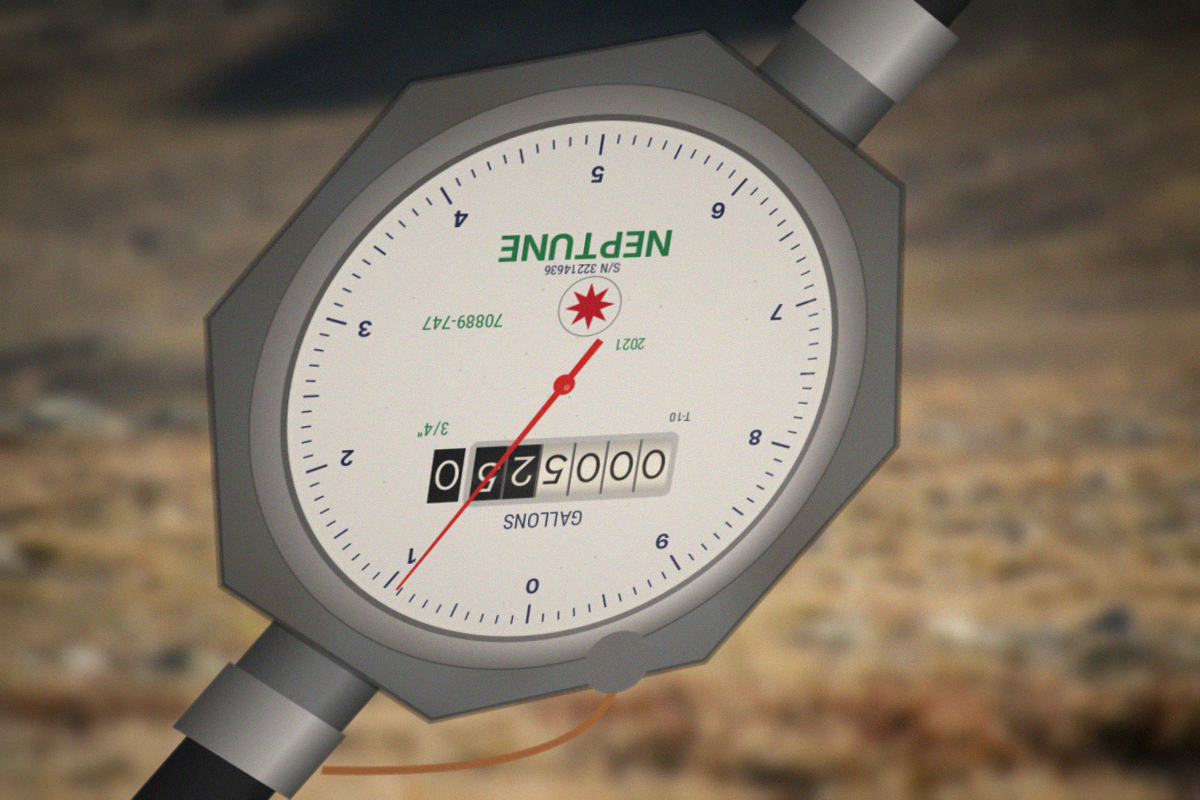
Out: 5250.9
